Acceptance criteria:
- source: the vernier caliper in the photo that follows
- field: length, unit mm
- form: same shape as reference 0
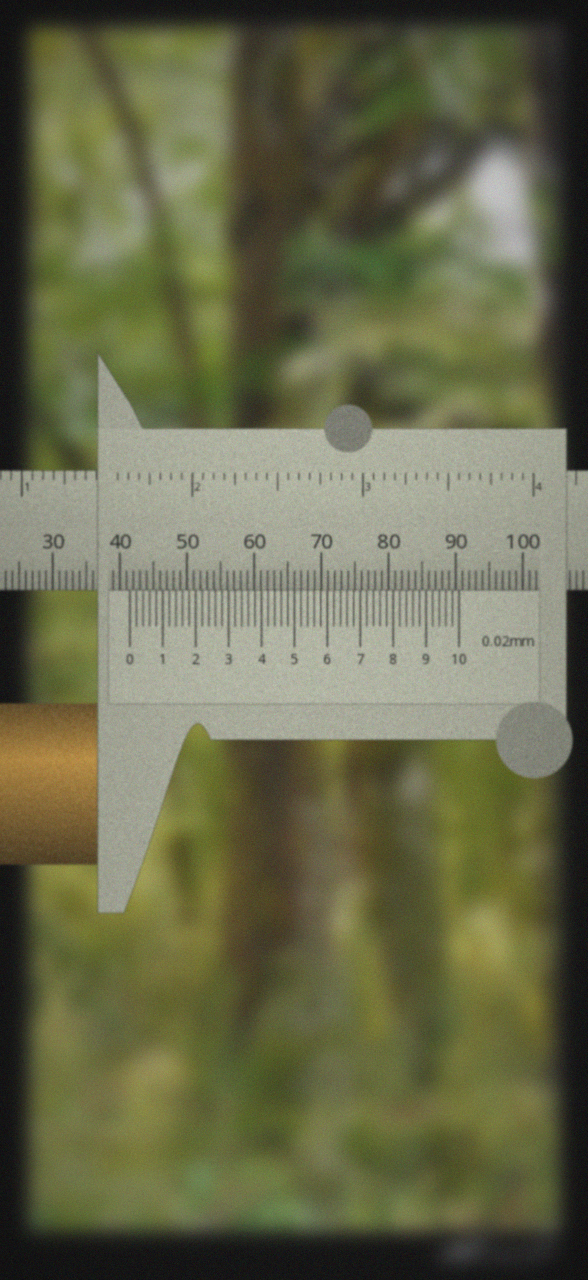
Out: 41.5
